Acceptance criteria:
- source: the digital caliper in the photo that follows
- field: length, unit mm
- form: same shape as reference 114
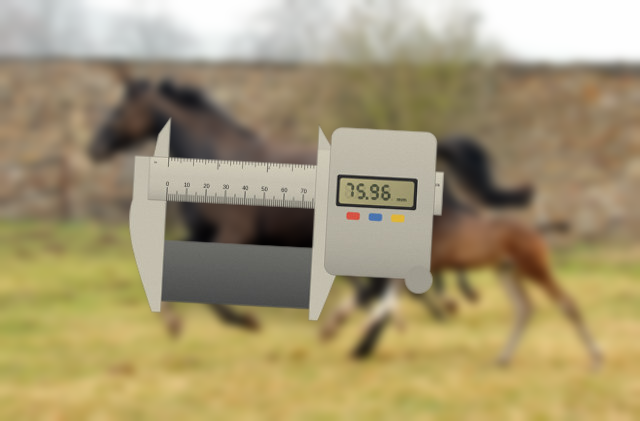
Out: 75.96
